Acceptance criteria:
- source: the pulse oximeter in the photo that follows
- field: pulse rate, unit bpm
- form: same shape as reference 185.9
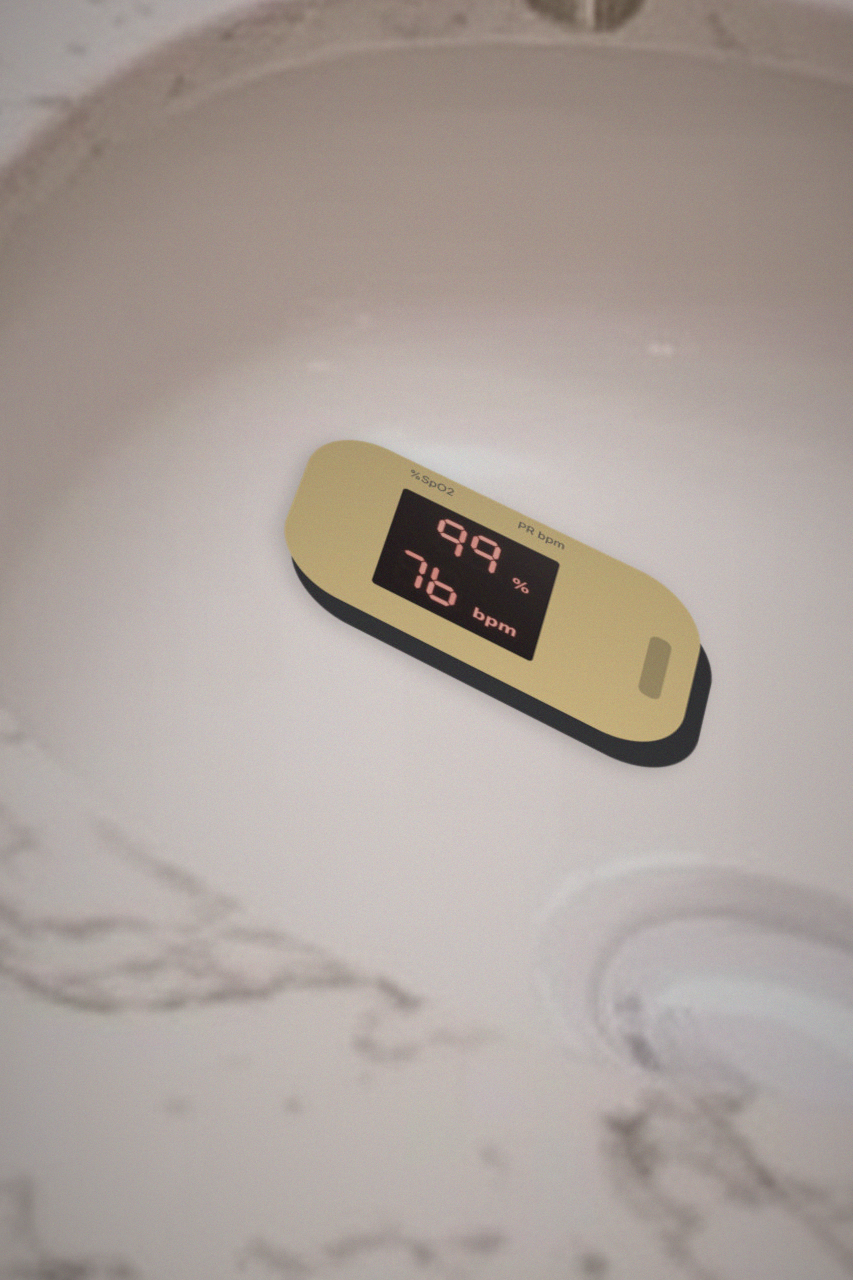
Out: 76
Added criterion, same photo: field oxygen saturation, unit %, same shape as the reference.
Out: 99
